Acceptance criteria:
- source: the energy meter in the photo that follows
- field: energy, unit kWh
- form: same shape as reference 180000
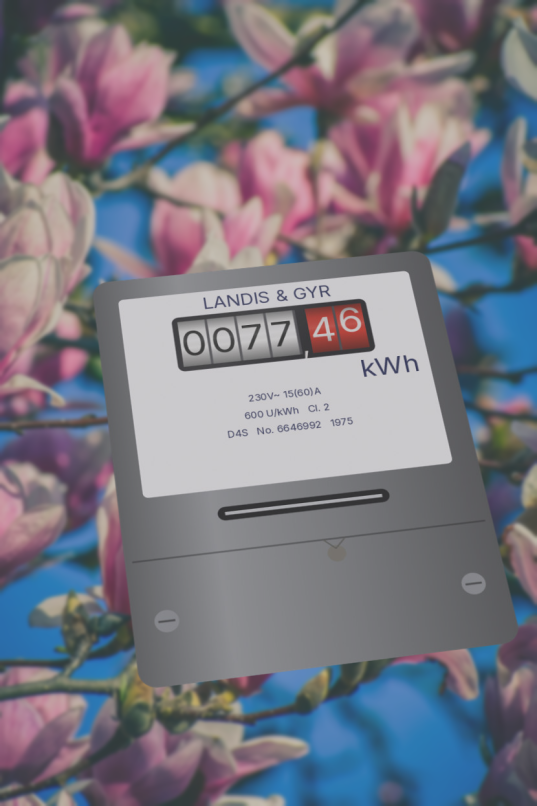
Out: 77.46
